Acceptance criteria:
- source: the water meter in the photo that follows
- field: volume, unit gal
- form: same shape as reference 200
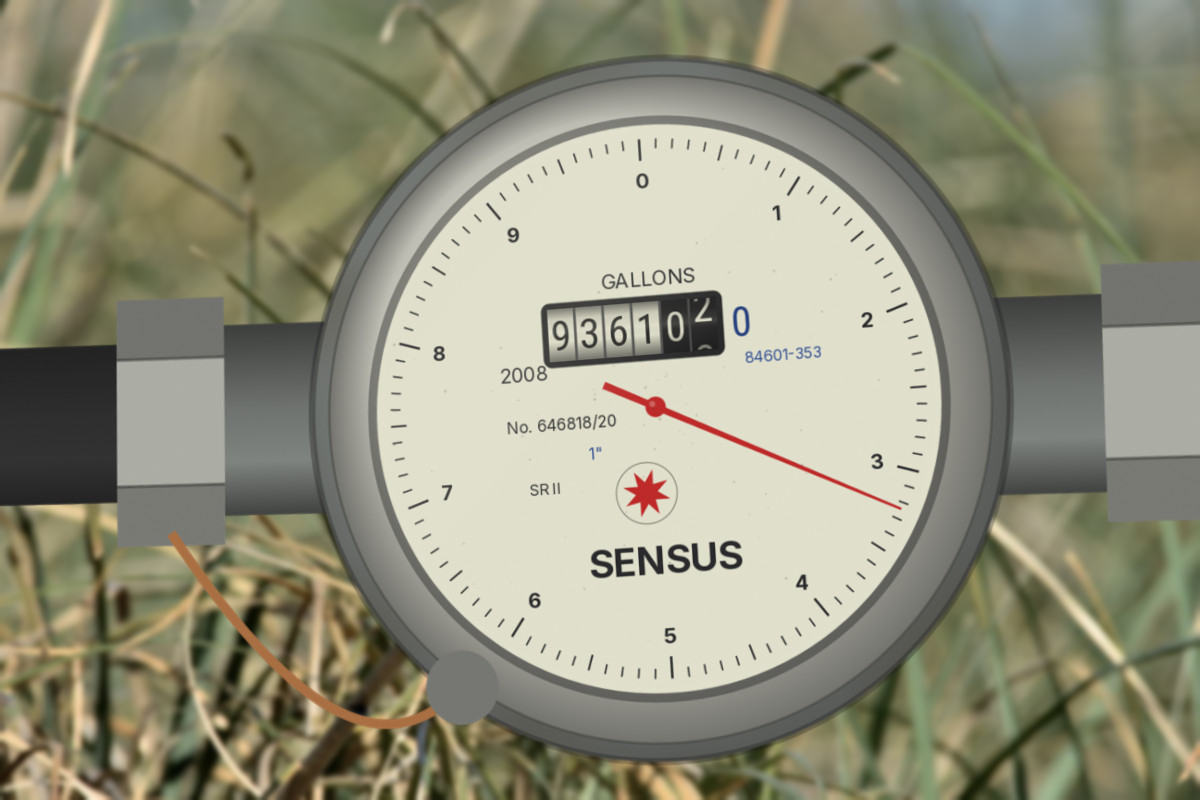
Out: 9361023.2
